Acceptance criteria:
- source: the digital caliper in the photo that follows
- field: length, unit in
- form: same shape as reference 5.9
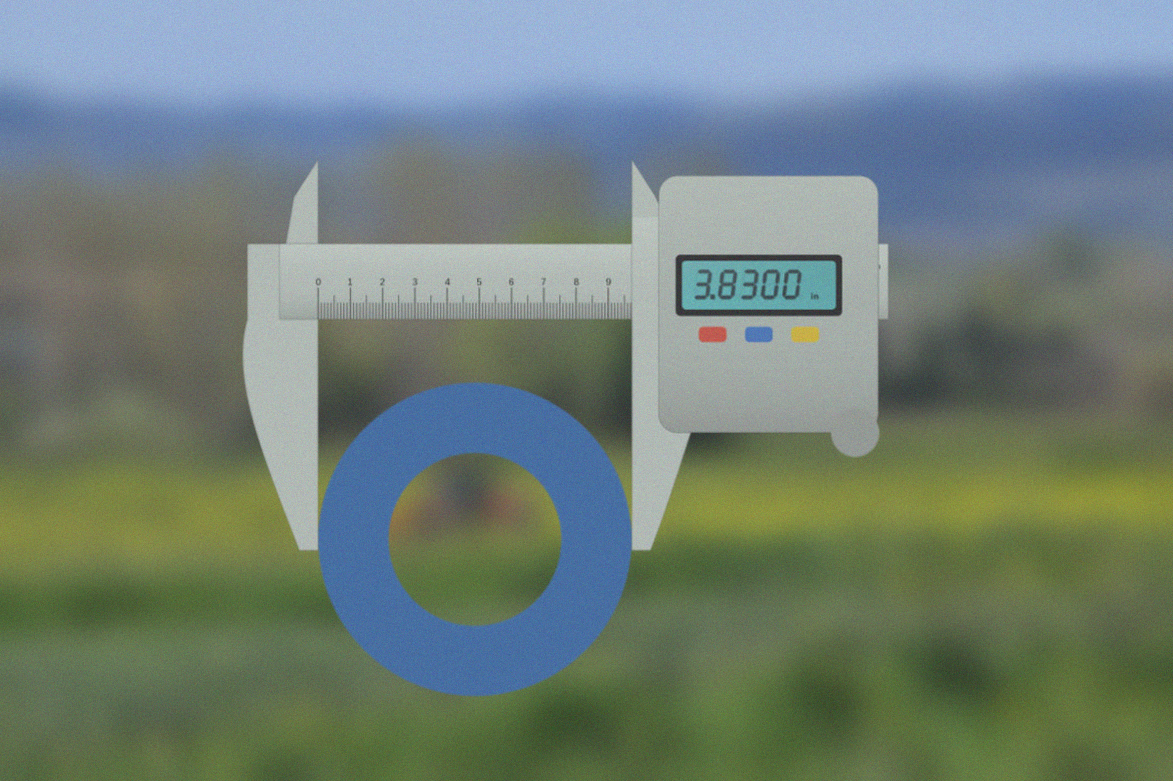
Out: 3.8300
